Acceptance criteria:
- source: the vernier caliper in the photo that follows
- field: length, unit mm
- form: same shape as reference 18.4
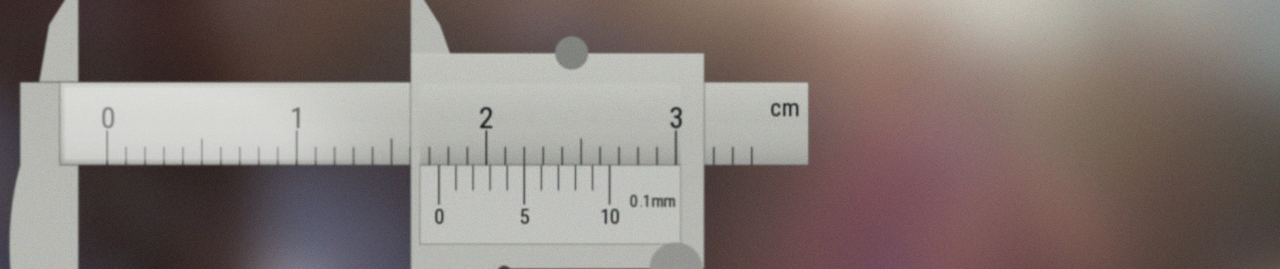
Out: 17.5
